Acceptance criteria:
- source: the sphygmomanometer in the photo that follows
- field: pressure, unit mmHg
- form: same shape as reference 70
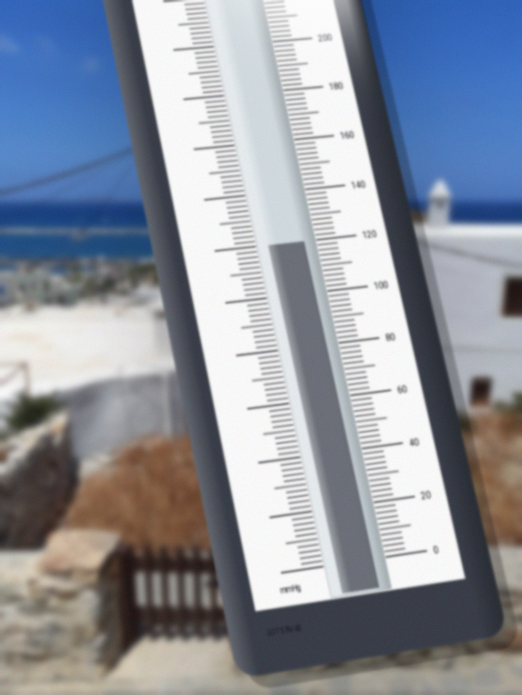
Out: 120
